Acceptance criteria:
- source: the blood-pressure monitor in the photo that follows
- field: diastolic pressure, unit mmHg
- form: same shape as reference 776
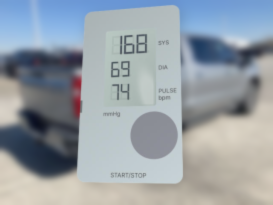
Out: 69
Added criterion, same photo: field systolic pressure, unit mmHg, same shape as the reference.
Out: 168
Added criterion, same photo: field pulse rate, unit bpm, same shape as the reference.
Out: 74
